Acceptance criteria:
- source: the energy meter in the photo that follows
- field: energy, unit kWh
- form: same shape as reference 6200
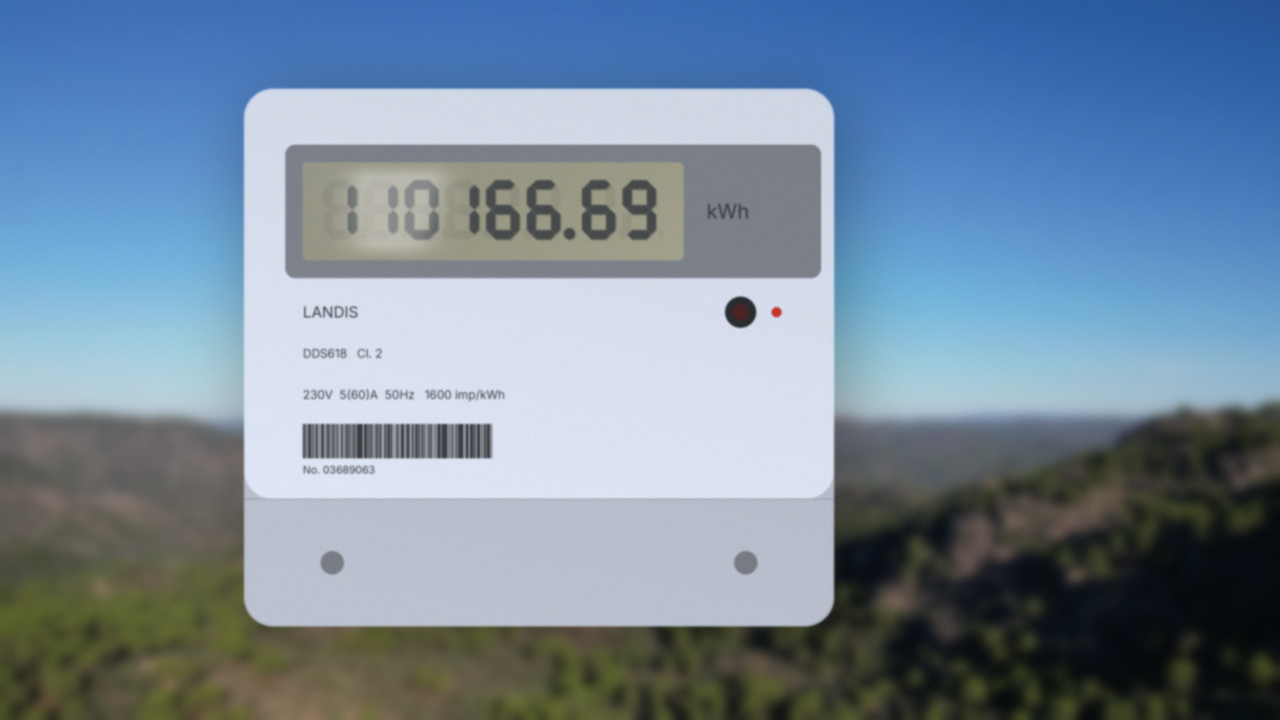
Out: 110166.69
